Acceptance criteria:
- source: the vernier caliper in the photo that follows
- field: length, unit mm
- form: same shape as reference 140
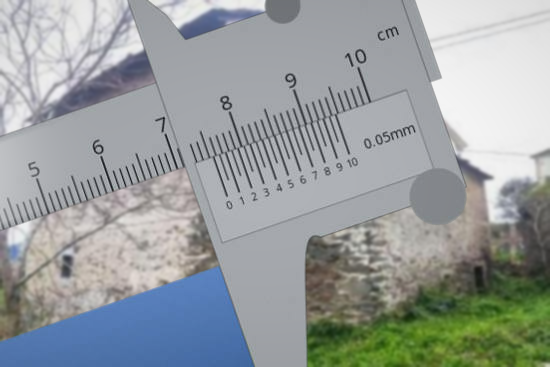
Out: 75.6
